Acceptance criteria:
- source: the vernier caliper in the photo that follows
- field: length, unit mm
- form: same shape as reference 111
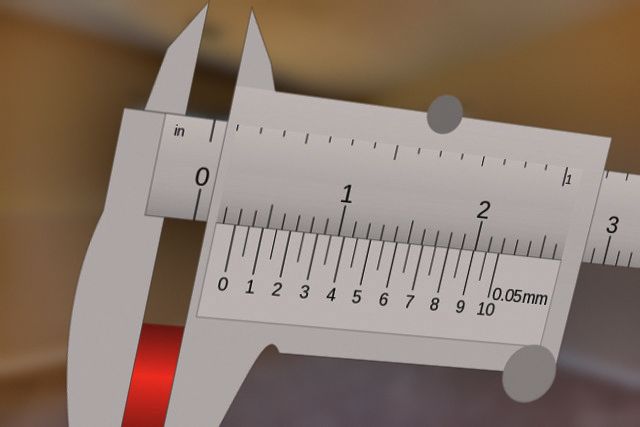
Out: 2.8
